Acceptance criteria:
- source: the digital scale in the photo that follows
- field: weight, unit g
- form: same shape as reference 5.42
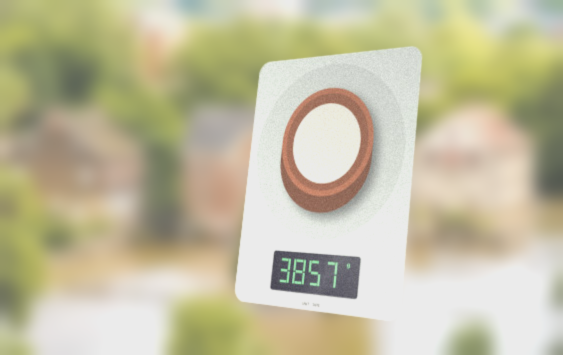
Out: 3857
